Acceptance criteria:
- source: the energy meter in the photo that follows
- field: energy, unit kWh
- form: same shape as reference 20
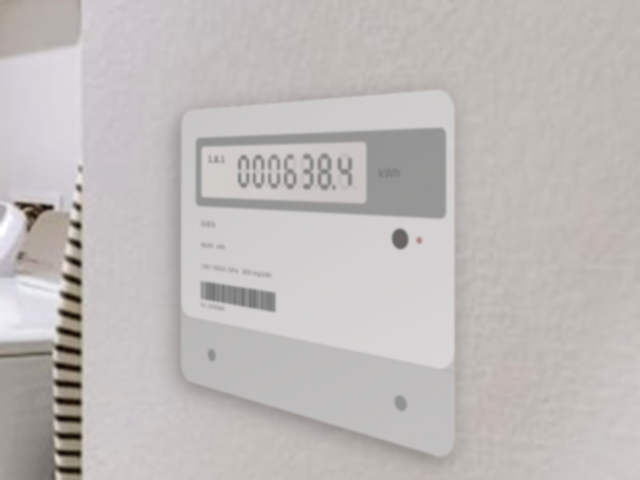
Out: 638.4
